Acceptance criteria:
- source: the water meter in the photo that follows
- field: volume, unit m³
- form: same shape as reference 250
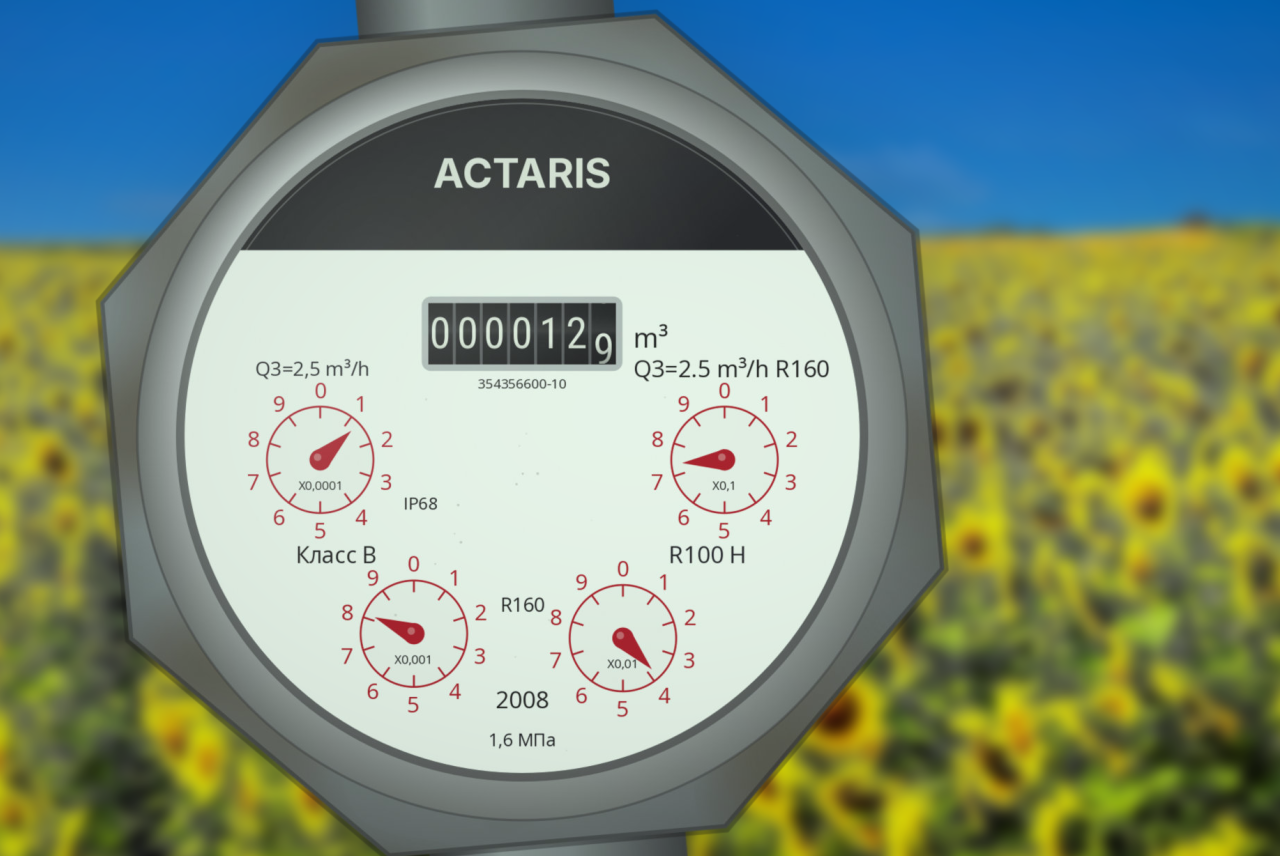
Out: 128.7381
